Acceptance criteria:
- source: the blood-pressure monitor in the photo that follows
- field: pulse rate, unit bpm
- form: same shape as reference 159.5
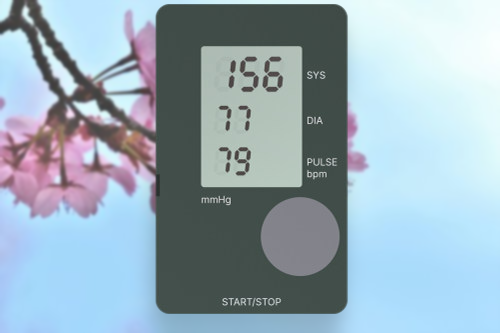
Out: 79
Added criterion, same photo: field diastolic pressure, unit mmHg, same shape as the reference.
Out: 77
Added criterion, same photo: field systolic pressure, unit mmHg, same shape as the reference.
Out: 156
